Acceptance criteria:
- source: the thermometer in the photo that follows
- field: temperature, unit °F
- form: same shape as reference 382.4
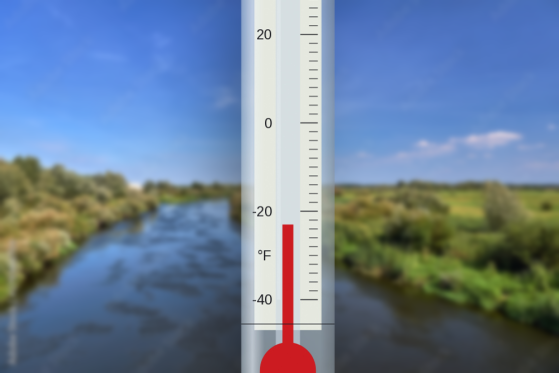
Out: -23
